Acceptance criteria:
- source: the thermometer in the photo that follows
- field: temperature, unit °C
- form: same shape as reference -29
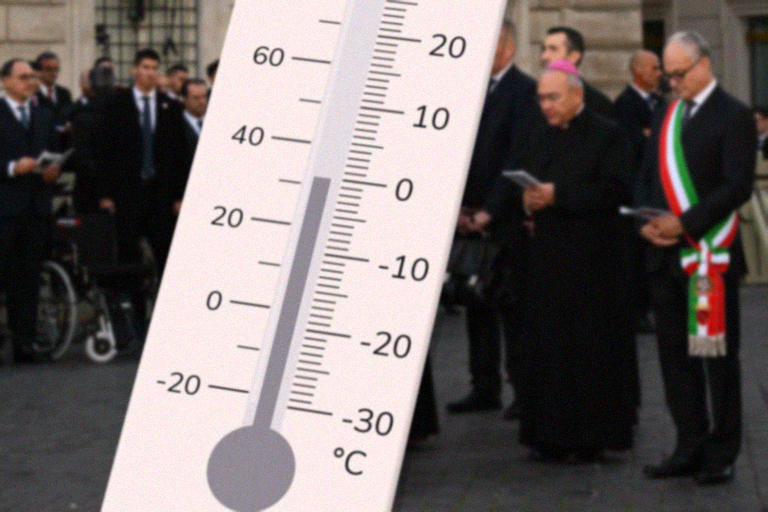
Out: 0
